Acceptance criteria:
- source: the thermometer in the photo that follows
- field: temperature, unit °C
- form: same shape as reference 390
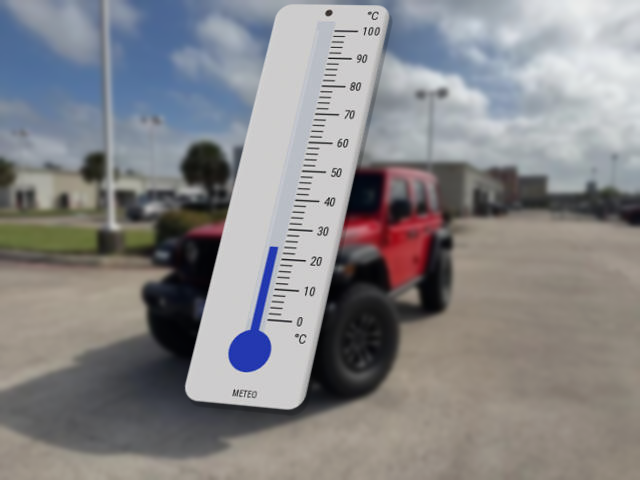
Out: 24
